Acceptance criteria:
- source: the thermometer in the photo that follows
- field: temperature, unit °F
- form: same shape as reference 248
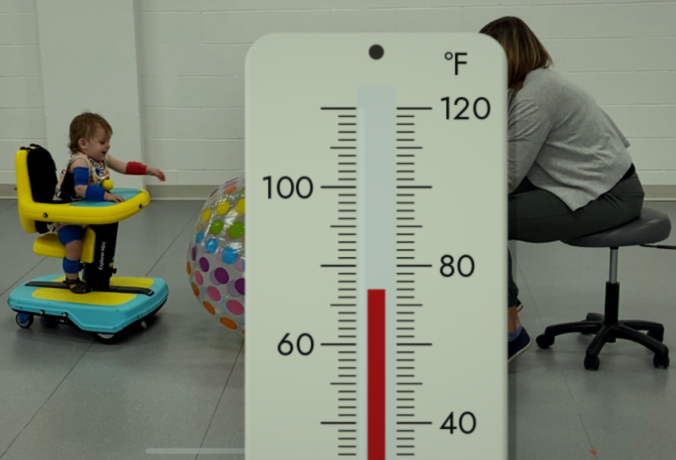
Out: 74
